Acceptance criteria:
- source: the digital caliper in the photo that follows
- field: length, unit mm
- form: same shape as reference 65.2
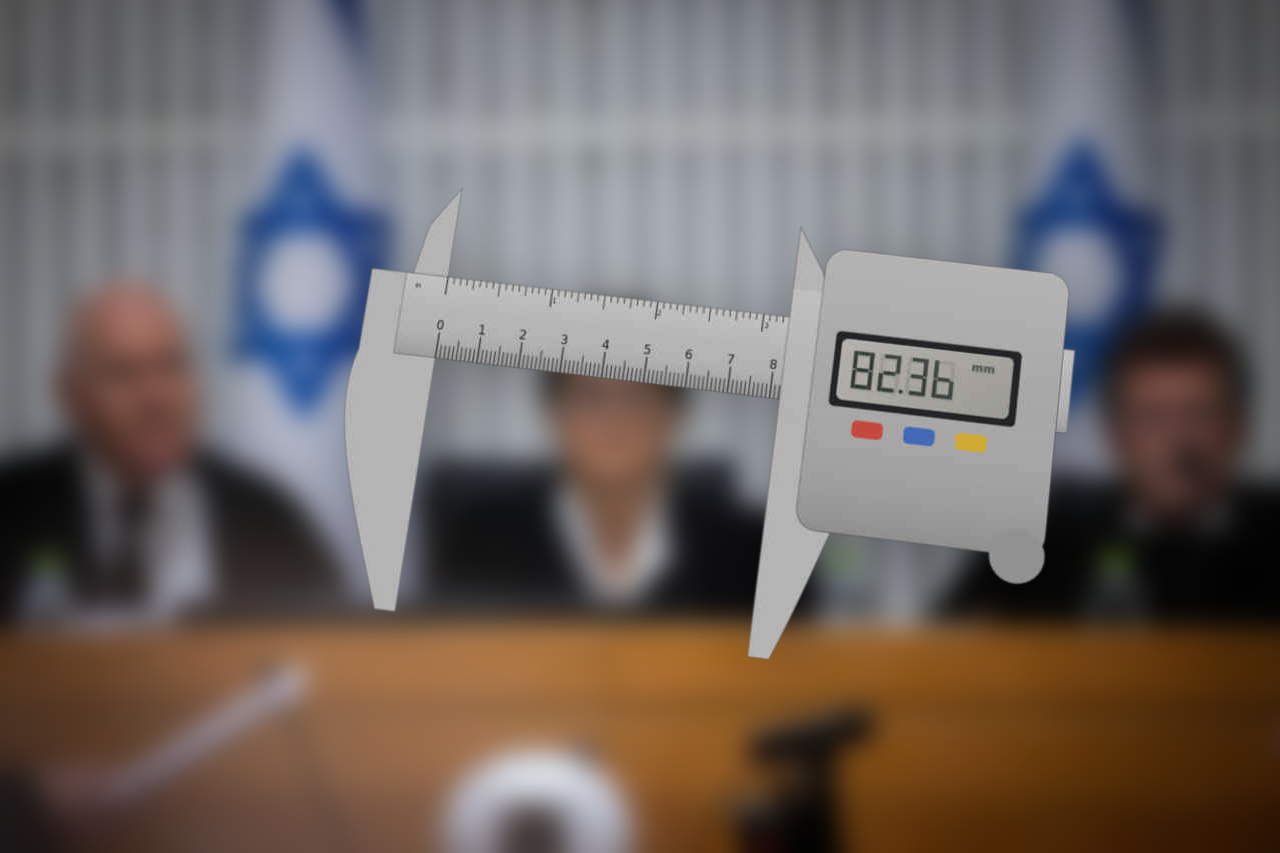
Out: 82.36
